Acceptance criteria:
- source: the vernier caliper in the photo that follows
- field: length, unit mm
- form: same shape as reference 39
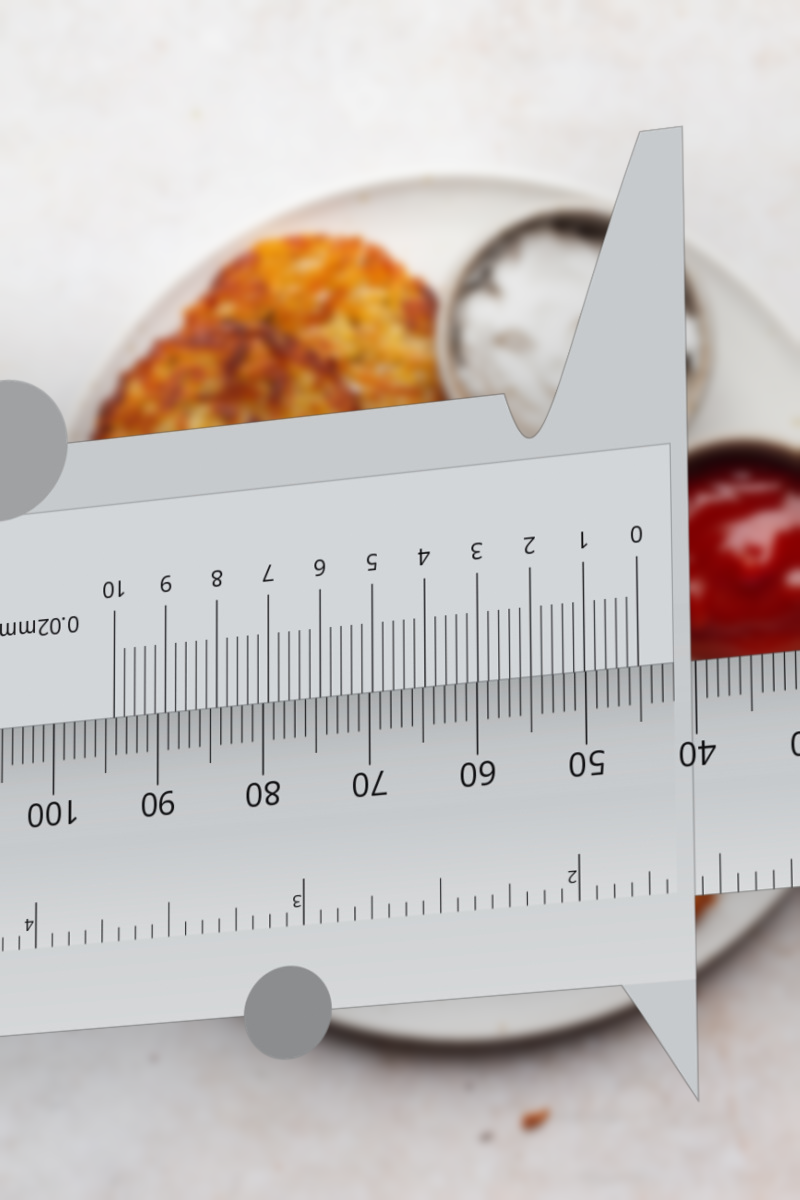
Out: 45.2
